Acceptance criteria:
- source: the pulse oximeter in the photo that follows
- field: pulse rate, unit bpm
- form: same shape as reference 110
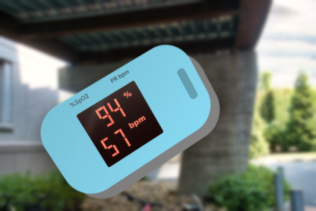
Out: 57
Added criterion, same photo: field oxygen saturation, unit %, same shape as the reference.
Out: 94
